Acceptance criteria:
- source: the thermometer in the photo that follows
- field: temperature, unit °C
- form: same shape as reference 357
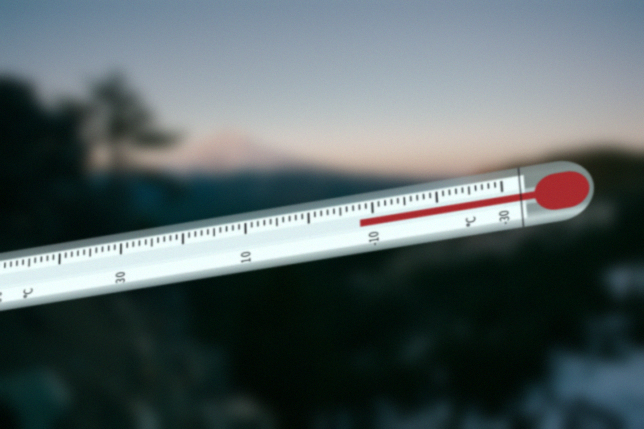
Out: -8
